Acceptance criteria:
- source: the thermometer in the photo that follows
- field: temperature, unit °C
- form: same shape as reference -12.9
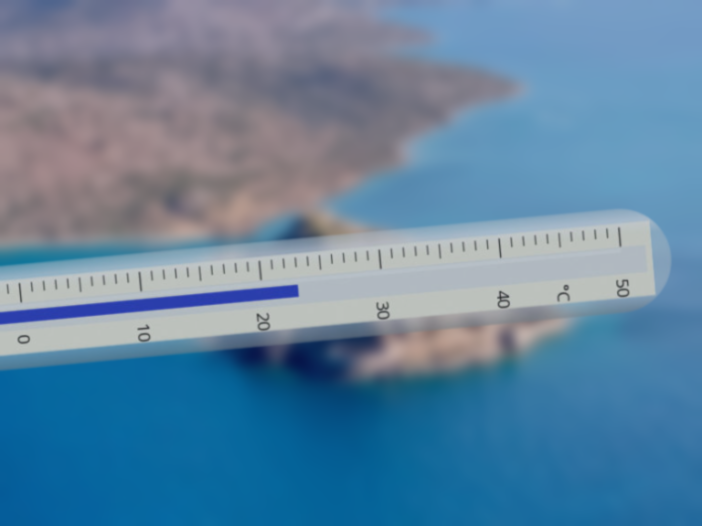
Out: 23
